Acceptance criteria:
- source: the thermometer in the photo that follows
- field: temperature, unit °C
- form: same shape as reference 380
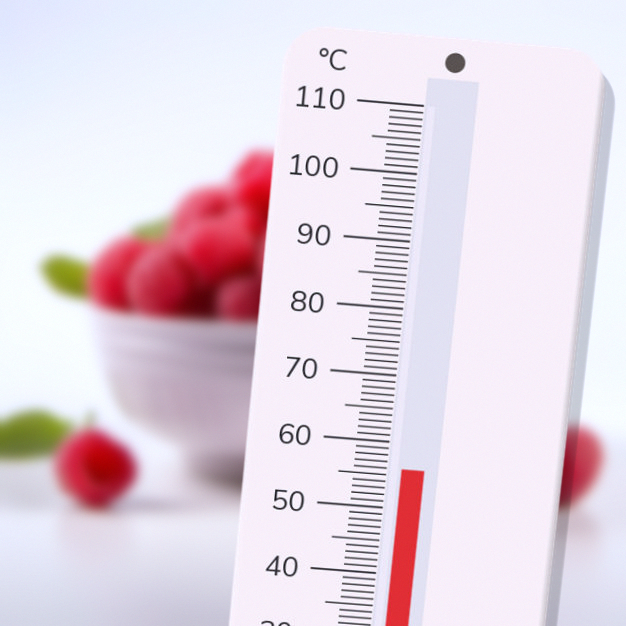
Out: 56
